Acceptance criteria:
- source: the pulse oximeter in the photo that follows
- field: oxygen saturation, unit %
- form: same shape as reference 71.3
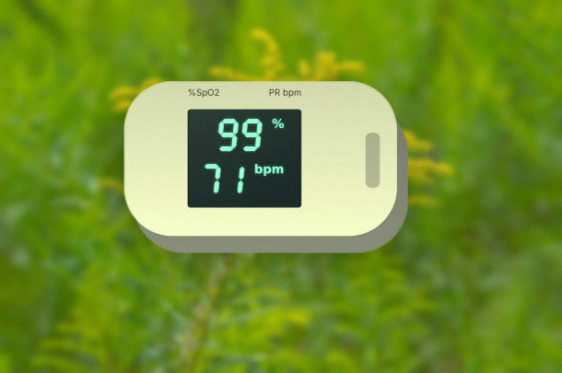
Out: 99
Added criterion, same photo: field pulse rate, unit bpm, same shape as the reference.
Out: 71
